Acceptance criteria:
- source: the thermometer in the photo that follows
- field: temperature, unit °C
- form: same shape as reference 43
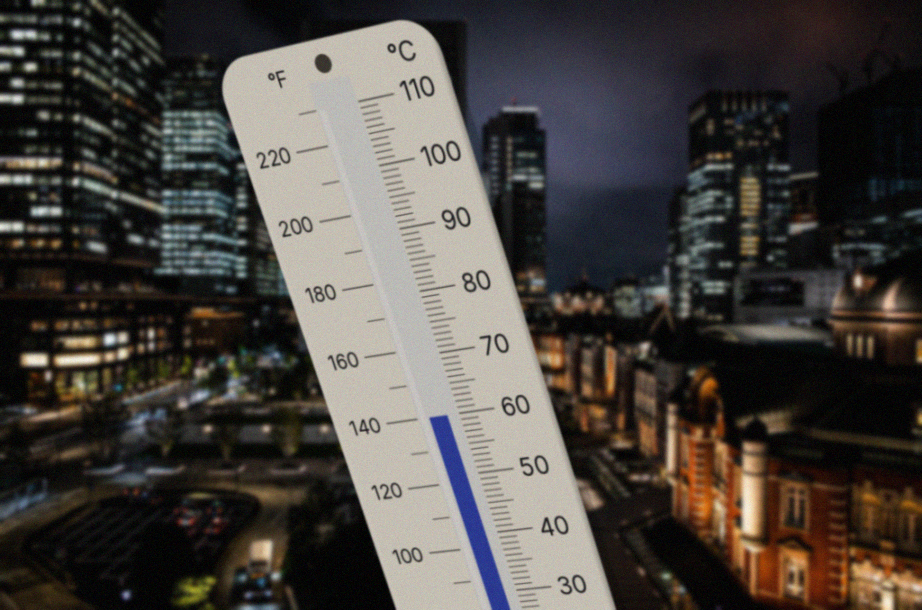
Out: 60
